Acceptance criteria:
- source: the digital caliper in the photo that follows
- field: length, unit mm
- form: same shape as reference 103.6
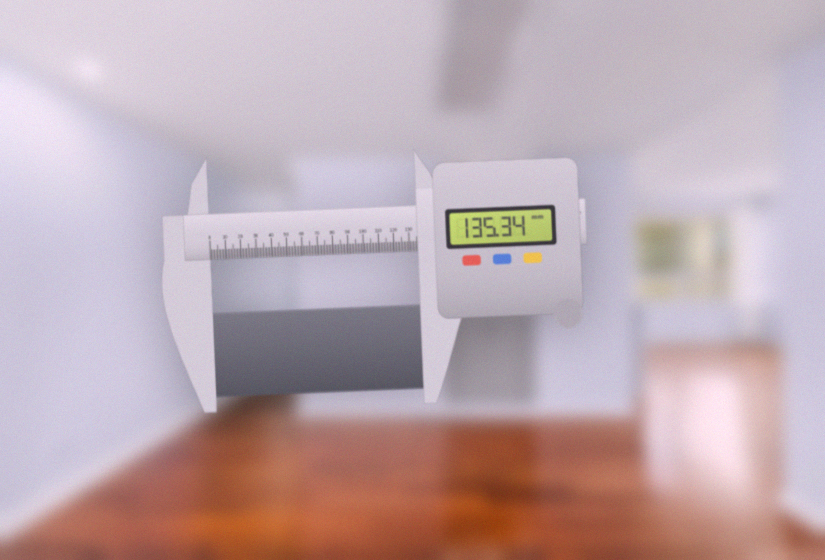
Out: 135.34
